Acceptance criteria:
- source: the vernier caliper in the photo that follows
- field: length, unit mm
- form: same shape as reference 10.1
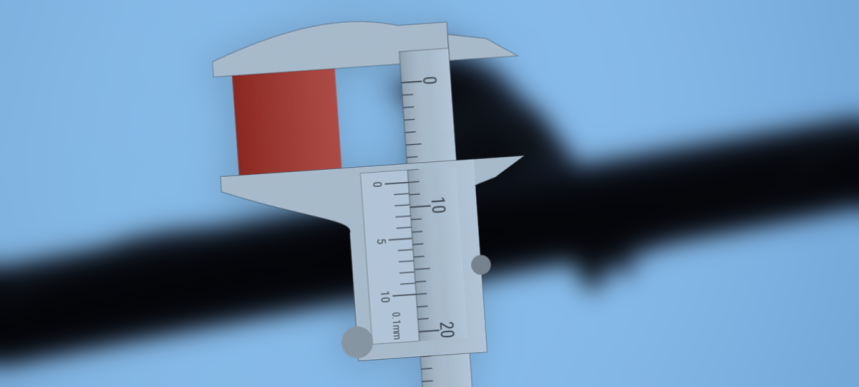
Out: 8.0
